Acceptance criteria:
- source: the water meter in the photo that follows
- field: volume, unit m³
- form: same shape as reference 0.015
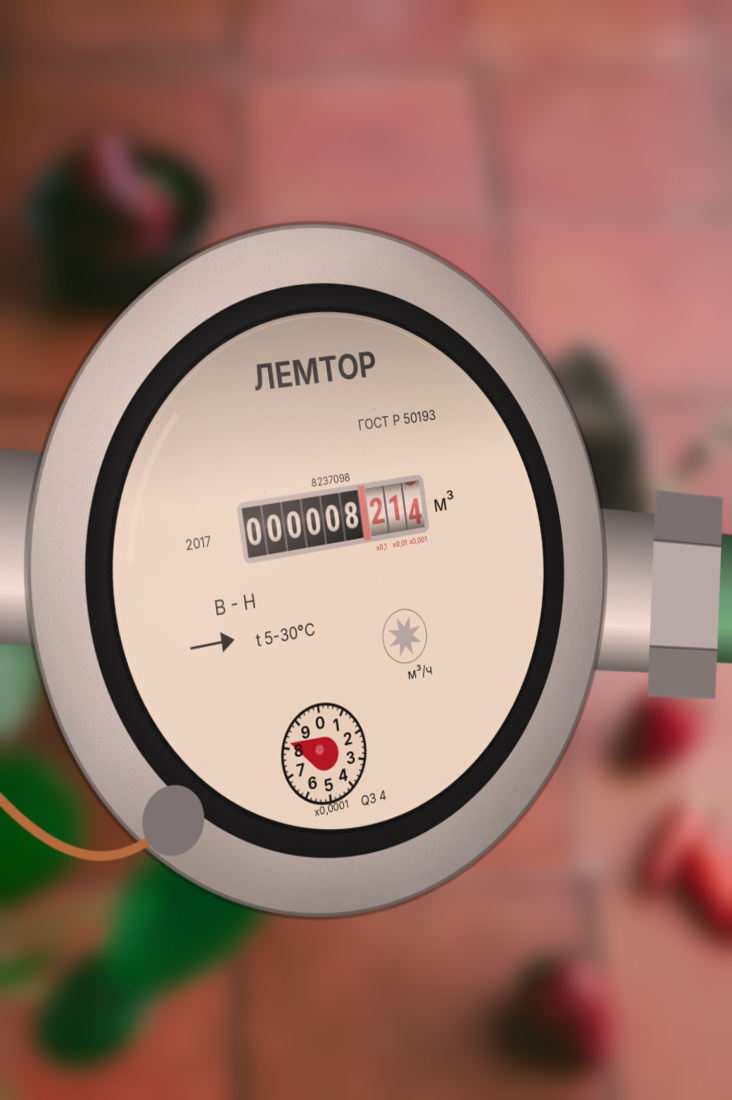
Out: 8.2138
